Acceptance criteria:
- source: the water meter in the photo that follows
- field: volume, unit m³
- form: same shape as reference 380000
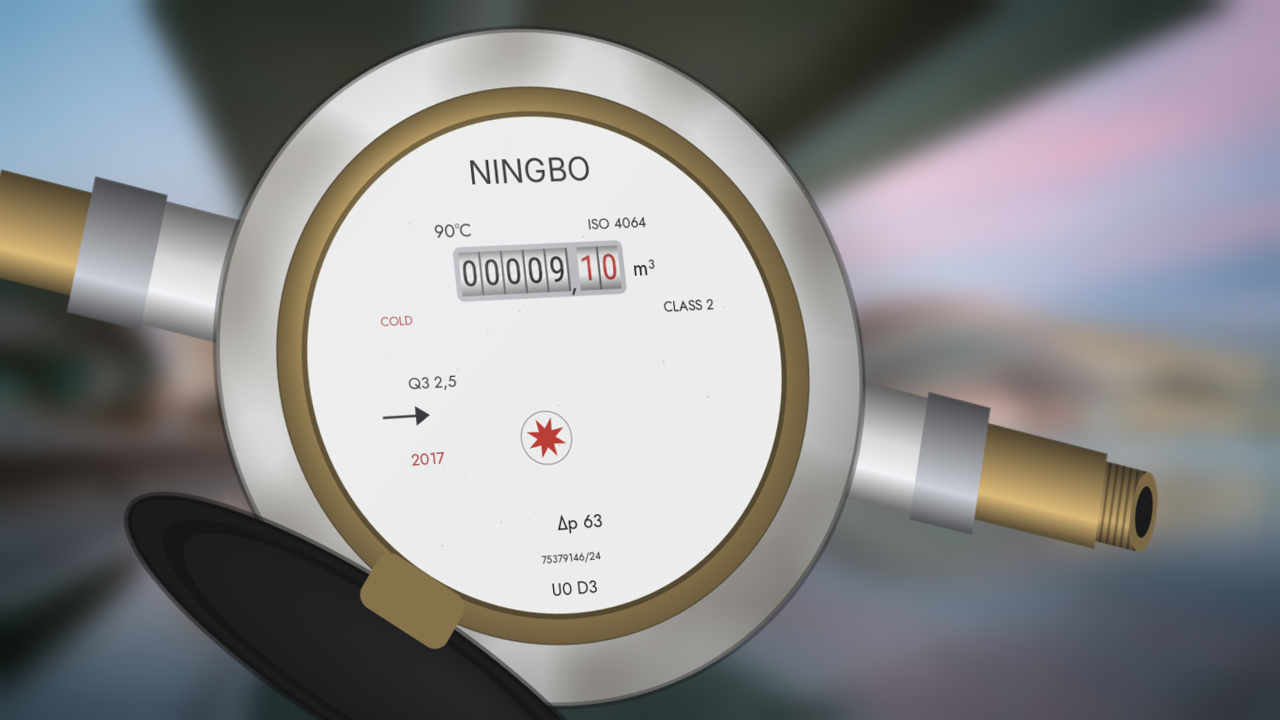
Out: 9.10
